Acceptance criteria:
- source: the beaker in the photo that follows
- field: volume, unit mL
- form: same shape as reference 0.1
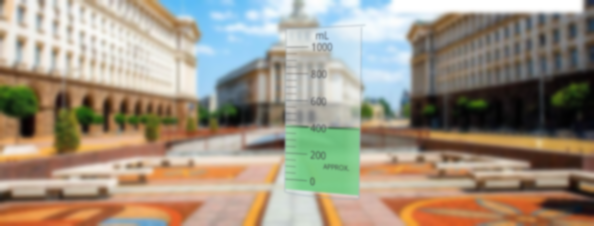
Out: 400
